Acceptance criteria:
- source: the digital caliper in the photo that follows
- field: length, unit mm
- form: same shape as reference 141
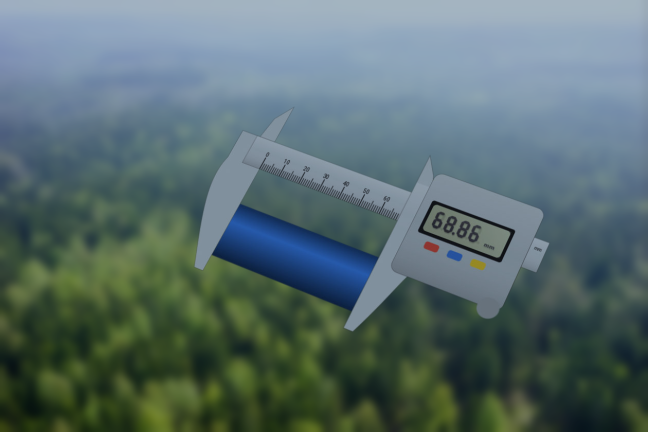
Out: 68.86
